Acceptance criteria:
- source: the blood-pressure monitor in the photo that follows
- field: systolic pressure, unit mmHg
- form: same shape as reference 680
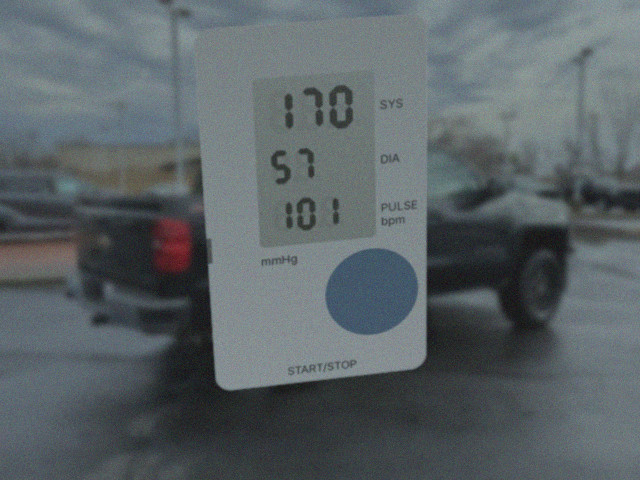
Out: 170
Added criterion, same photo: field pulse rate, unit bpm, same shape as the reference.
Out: 101
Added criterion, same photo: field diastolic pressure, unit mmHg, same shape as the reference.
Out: 57
